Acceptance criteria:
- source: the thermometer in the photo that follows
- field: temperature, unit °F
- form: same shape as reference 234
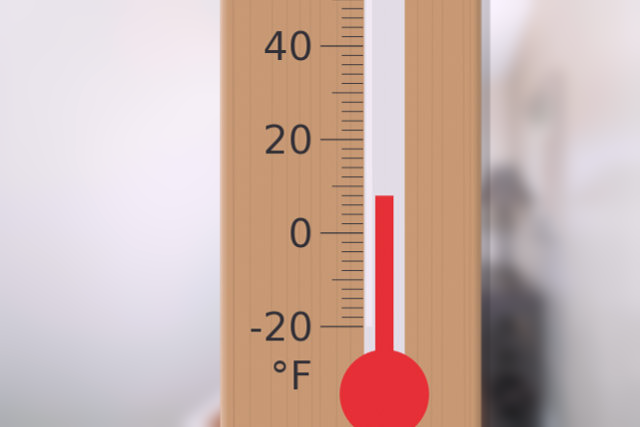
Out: 8
